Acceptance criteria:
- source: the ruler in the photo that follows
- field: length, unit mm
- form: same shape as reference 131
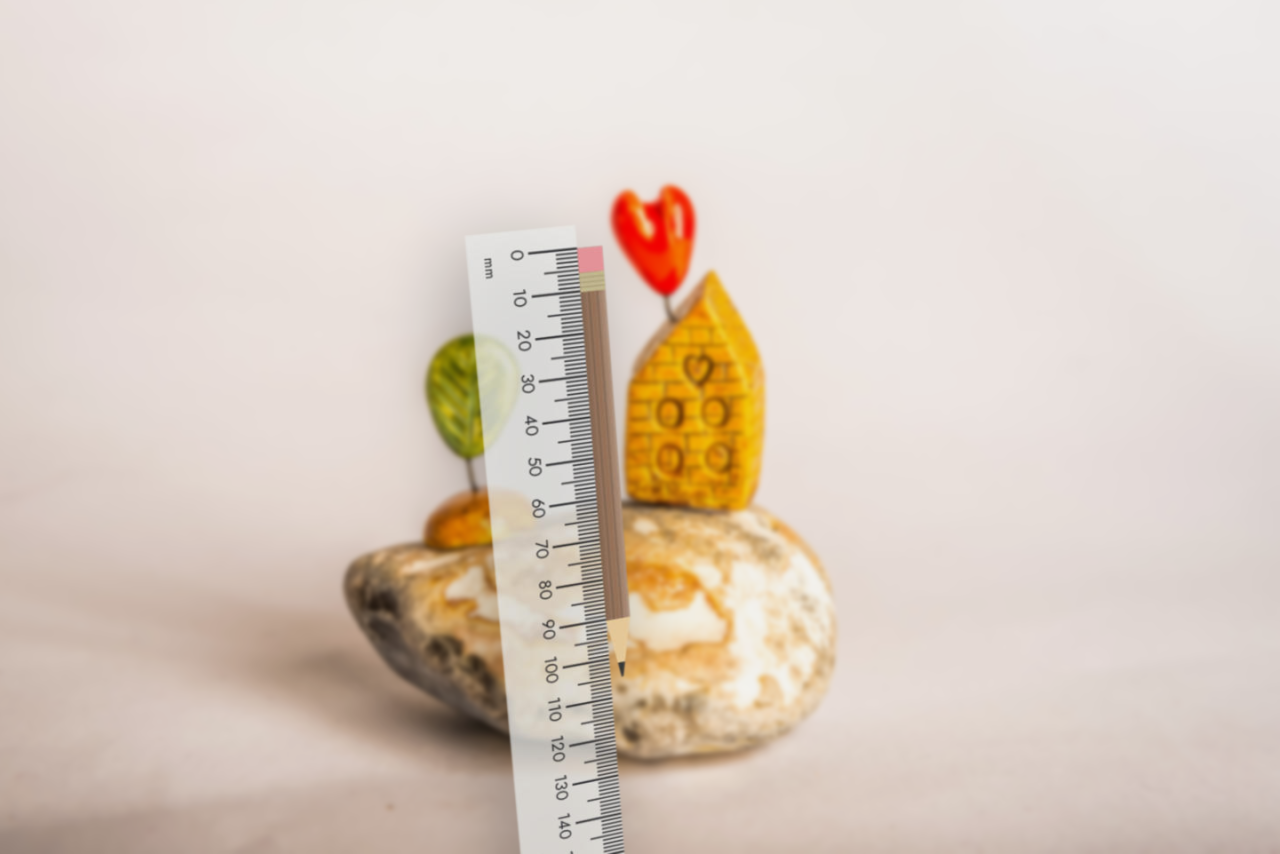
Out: 105
